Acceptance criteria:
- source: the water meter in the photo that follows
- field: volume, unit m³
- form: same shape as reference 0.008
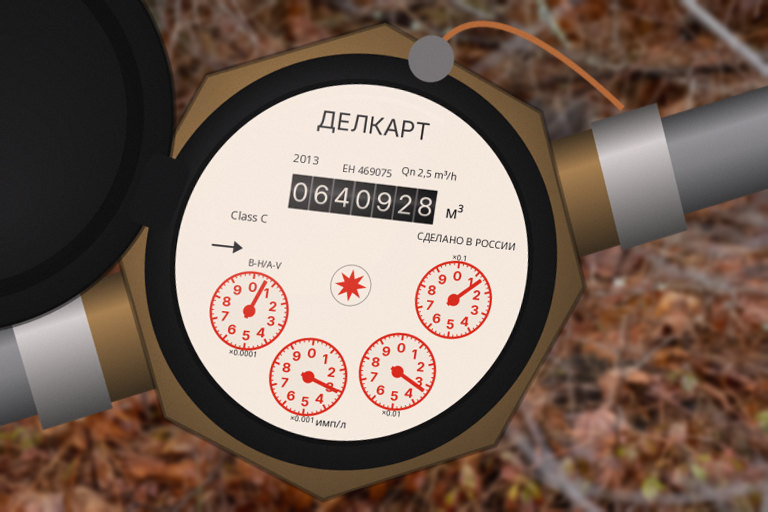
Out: 640928.1330
